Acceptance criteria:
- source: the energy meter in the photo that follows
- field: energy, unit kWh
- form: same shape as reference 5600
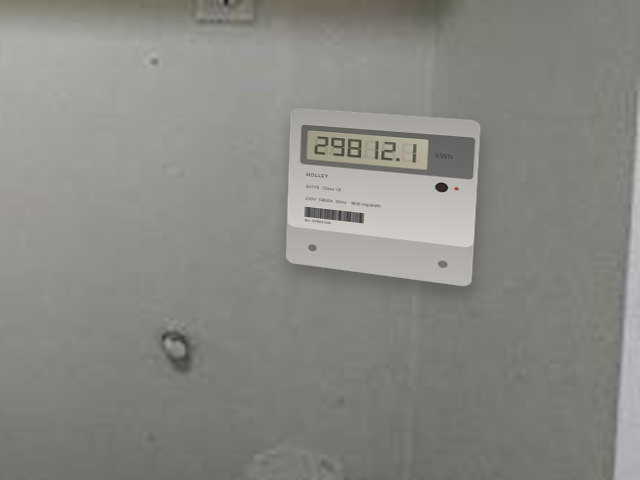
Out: 29812.1
